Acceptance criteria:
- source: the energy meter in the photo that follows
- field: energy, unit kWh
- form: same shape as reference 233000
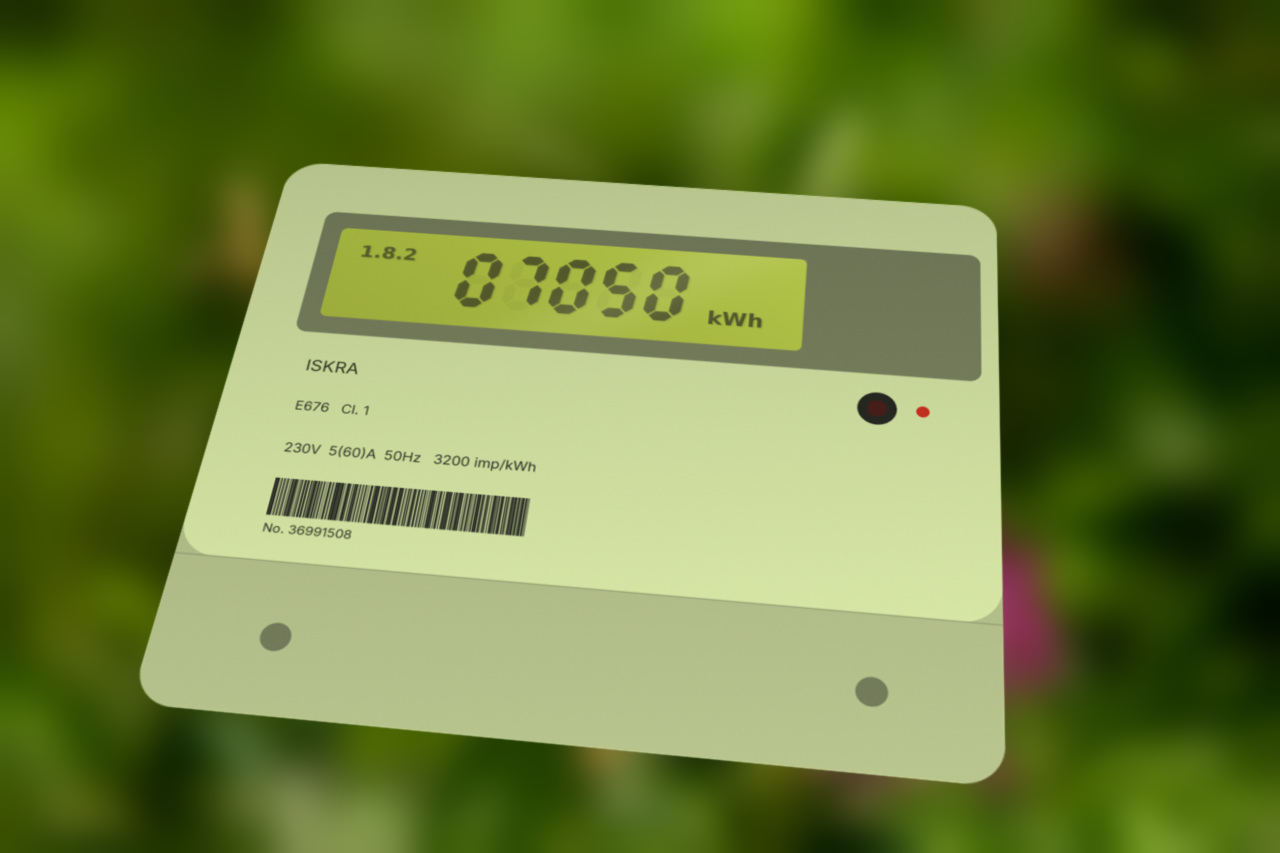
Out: 7050
